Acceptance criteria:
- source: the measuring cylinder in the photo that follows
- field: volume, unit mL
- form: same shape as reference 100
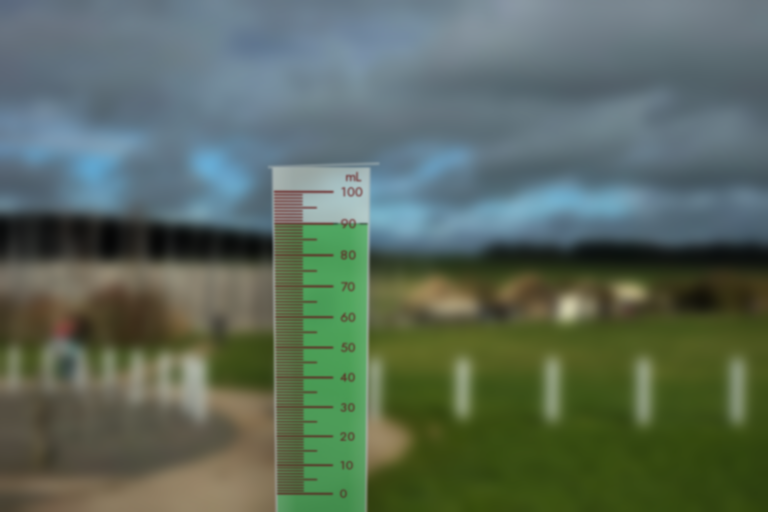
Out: 90
